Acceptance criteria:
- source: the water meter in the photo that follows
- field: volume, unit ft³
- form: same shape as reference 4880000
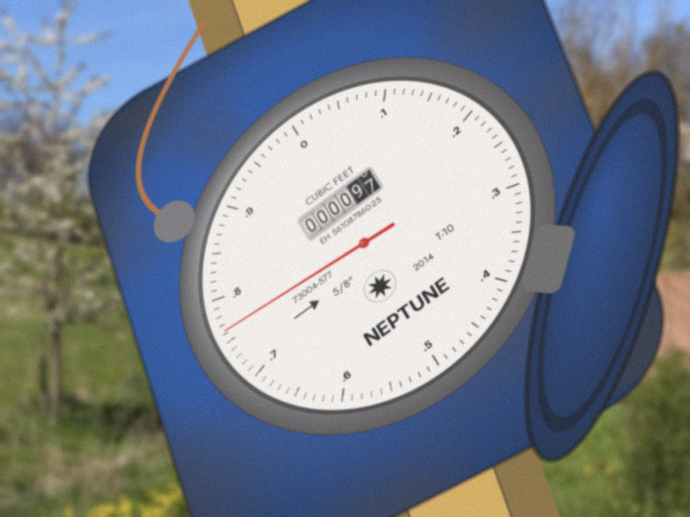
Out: 96.76
